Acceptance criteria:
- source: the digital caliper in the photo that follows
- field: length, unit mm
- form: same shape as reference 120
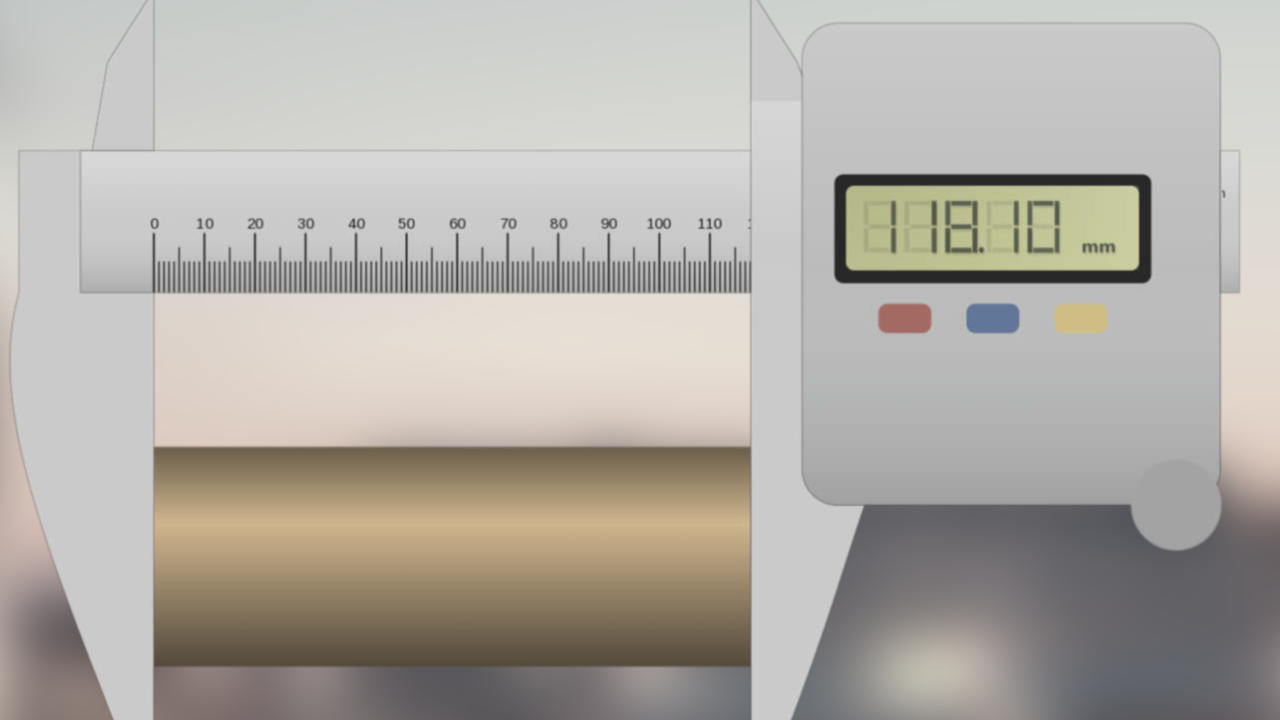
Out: 118.10
